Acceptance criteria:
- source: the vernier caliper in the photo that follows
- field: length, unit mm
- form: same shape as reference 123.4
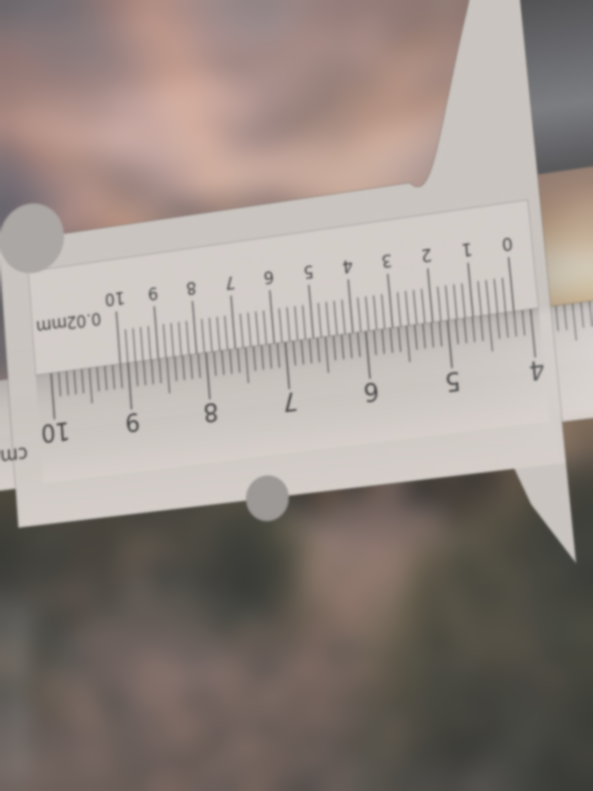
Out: 42.0
